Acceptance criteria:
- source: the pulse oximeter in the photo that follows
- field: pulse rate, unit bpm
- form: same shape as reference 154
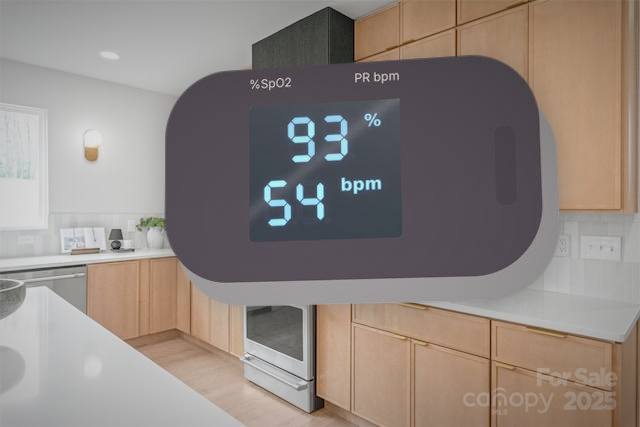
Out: 54
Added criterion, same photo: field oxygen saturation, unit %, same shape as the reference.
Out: 93
